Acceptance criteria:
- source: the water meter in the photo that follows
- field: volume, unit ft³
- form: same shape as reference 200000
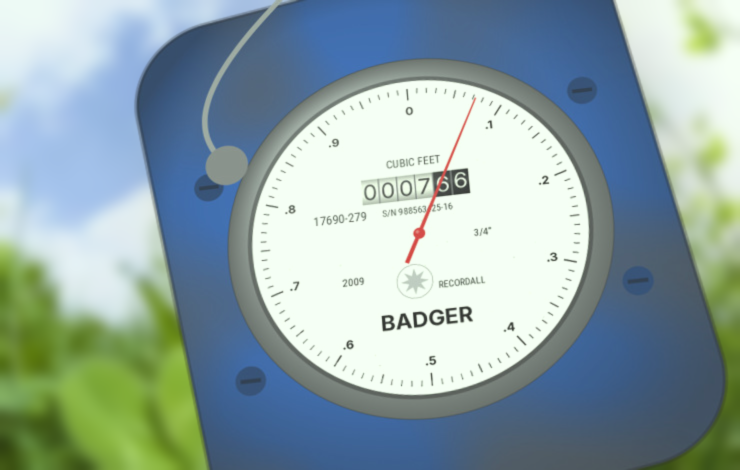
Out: 766.07
